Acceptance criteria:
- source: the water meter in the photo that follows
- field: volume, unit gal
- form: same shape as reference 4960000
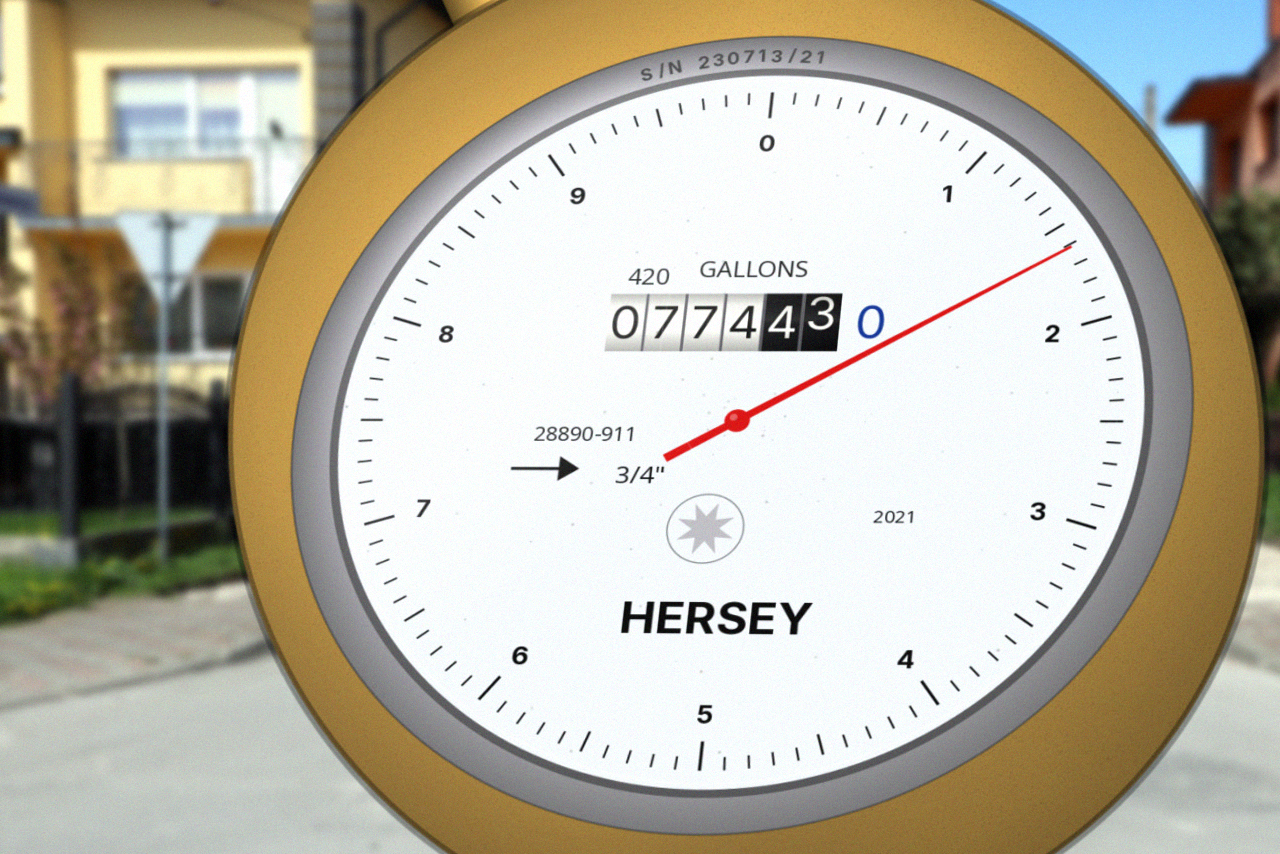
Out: 774431.6
